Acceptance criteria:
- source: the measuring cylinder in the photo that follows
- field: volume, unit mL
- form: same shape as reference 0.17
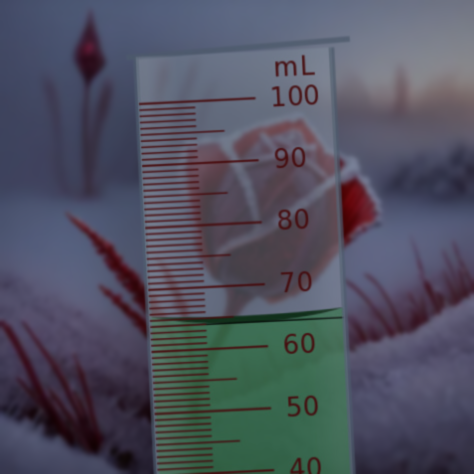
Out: 64
